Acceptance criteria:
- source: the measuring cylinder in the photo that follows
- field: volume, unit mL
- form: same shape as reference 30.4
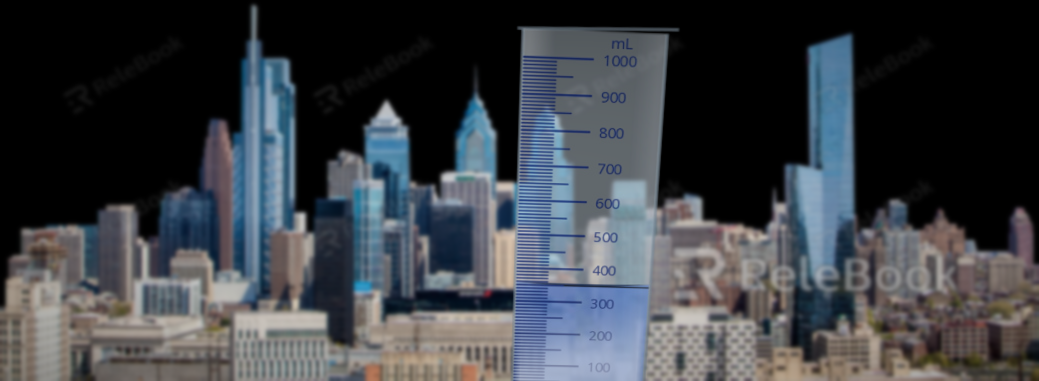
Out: 350
